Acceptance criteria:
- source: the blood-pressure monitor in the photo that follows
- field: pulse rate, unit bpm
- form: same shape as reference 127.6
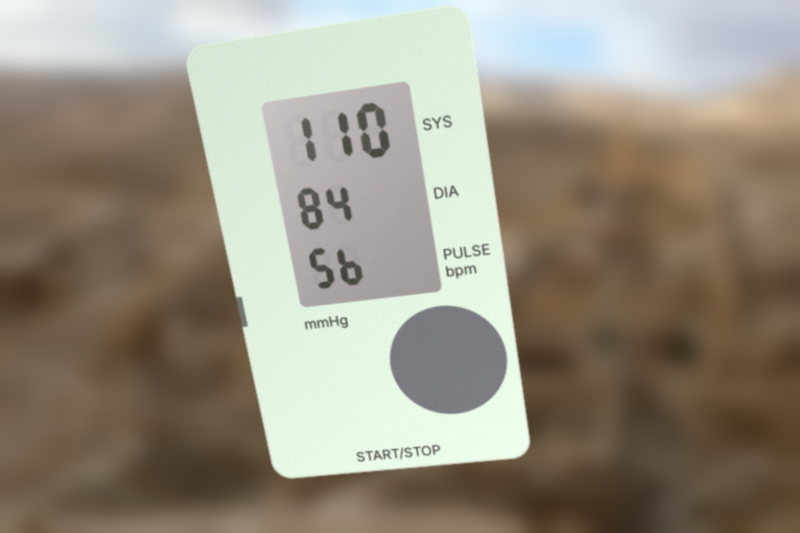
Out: 56
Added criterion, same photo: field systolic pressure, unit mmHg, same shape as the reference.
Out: 110
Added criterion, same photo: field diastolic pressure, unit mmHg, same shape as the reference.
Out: 84
